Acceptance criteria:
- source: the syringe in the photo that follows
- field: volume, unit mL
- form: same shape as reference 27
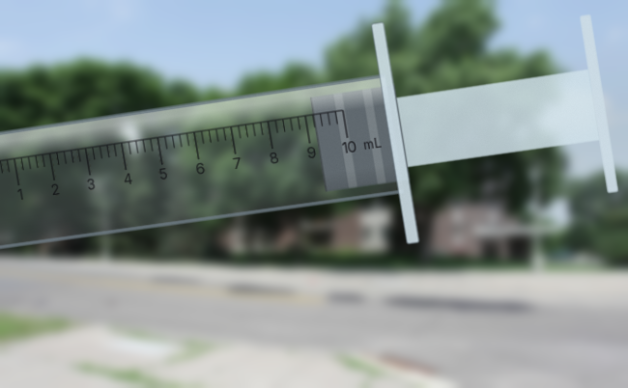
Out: 9.2
